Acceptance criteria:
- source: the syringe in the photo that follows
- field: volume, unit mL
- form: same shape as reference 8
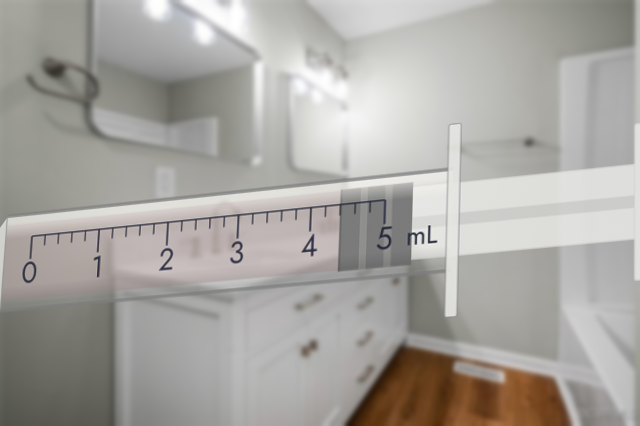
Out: 4.4
